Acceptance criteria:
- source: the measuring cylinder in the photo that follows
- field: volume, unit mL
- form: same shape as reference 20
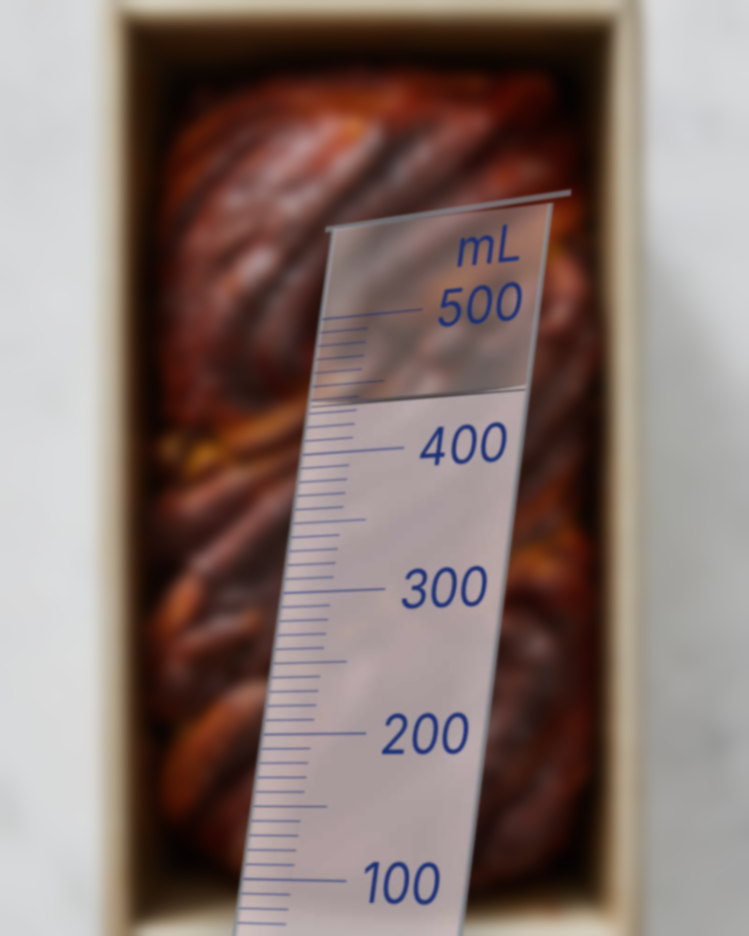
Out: 435
